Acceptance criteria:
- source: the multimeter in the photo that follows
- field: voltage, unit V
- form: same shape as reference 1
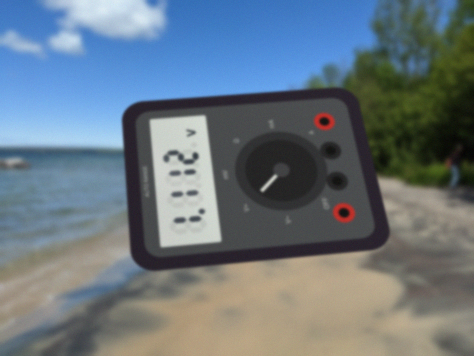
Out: 1.112
